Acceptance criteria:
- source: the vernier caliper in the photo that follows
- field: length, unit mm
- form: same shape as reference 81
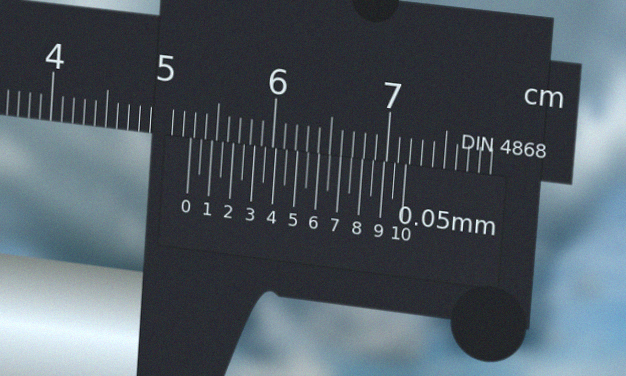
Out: 52.7
